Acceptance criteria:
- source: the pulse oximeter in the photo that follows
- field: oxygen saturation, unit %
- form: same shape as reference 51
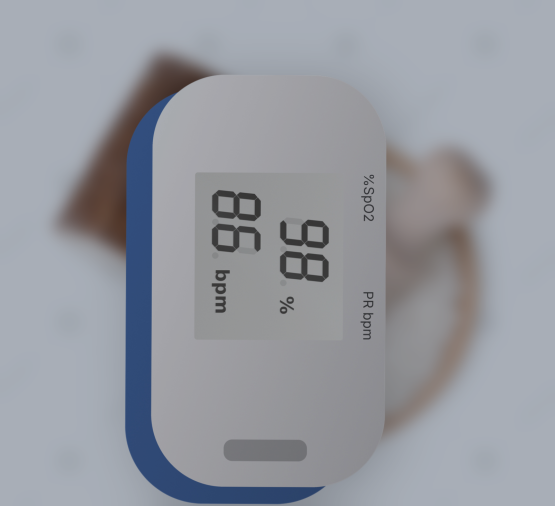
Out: 98
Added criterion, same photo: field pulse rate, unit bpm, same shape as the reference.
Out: 86
